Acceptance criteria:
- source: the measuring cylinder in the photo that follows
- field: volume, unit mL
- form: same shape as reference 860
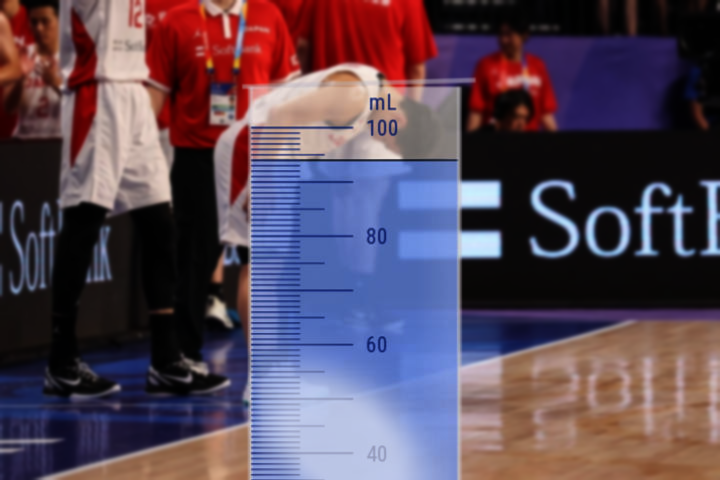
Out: 94
